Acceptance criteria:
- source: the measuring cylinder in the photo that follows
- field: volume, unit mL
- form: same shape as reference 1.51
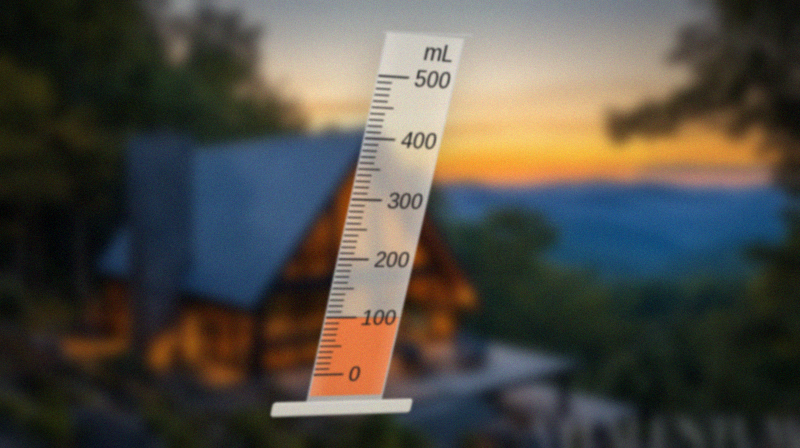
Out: 100
